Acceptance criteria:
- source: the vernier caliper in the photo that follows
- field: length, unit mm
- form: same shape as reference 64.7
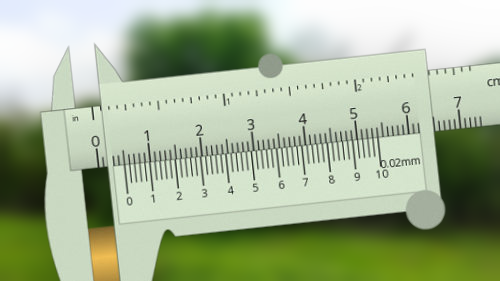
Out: 5.0
